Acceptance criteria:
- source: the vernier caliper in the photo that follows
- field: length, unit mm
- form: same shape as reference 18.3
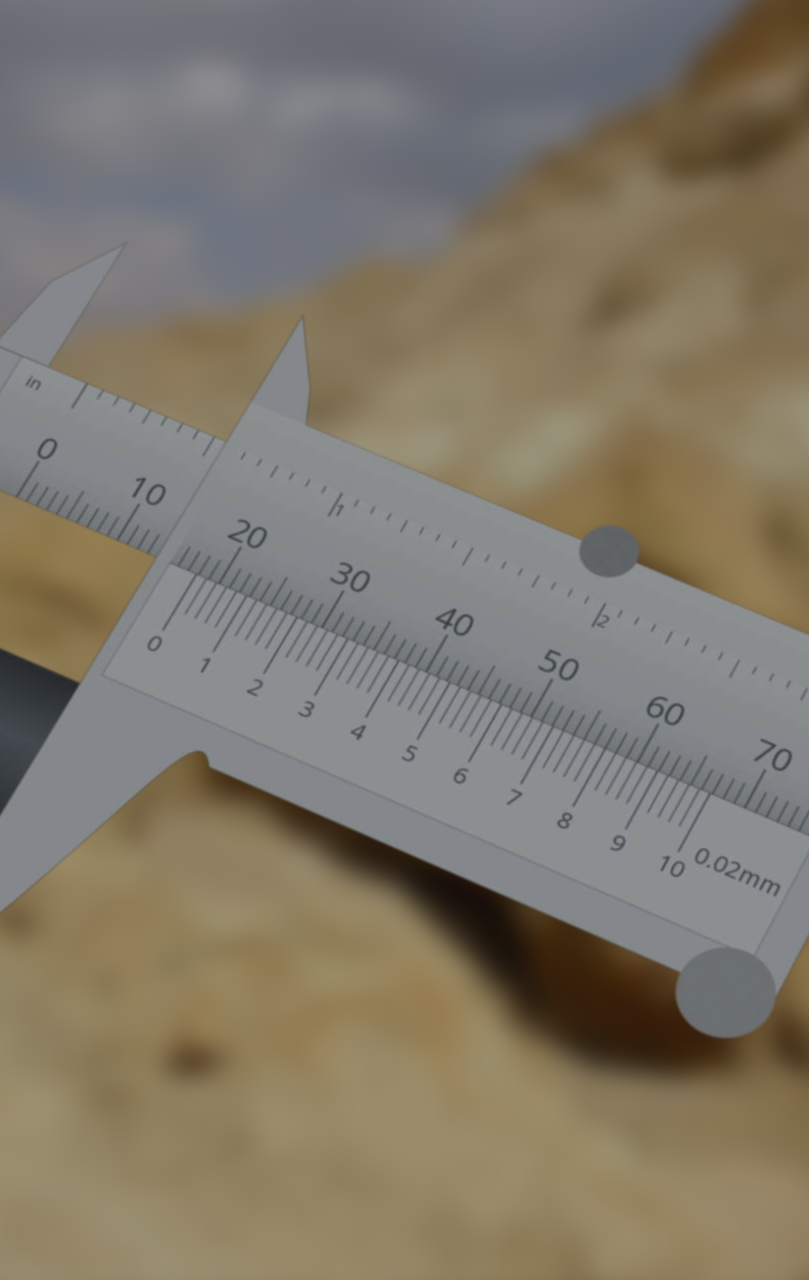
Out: 17.8
